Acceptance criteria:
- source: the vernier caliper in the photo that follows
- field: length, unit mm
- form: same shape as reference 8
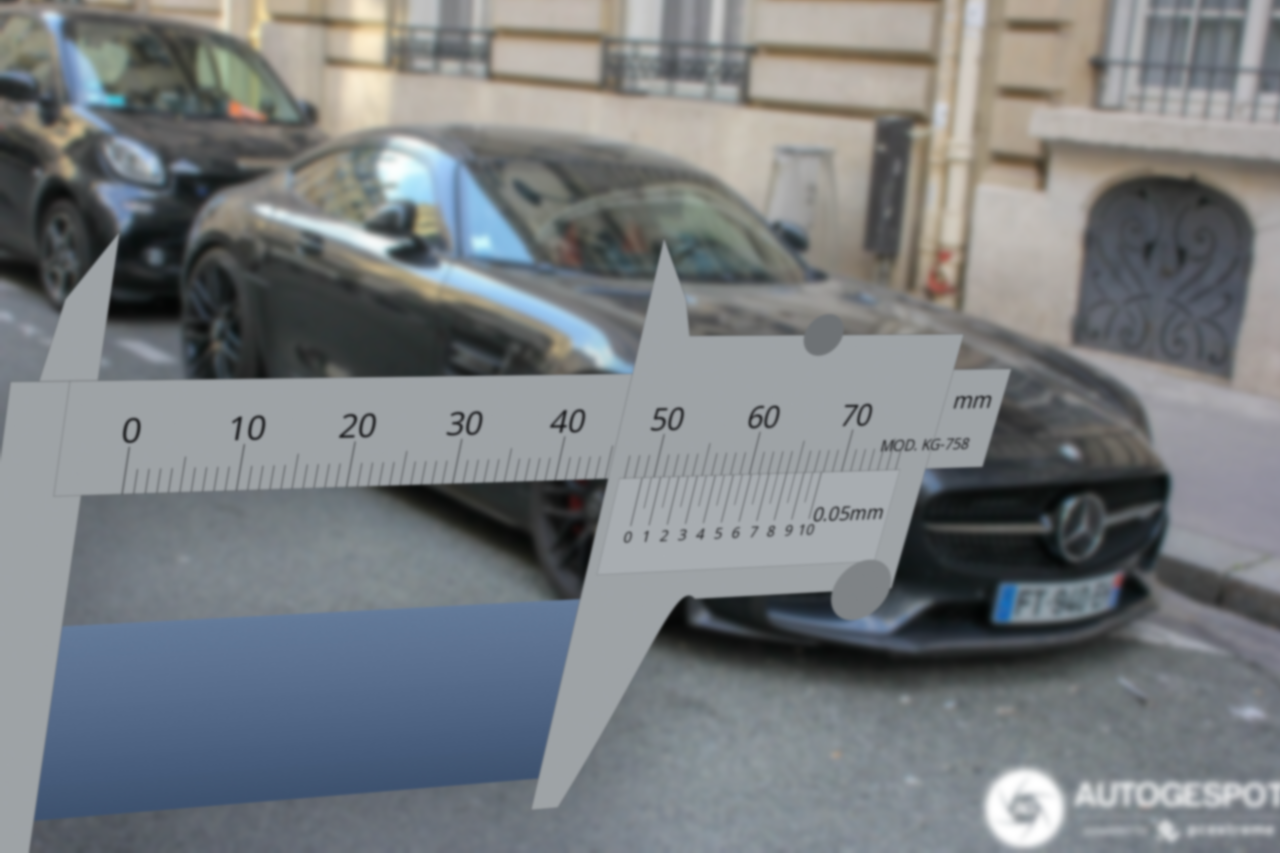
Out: 48.8
